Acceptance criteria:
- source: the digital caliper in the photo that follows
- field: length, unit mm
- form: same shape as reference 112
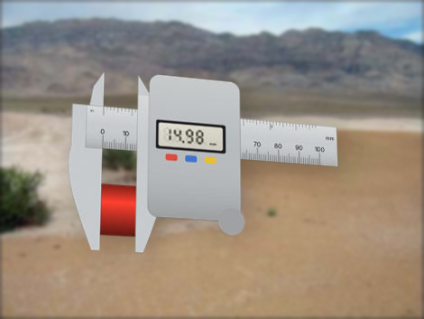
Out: 14.98
